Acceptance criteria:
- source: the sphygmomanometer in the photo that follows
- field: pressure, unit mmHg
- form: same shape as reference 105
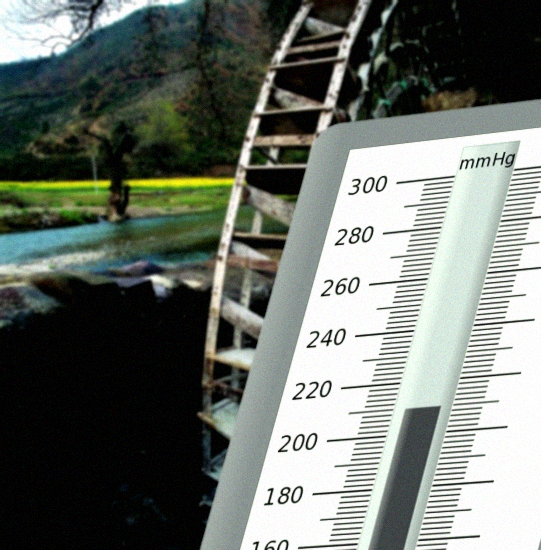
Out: 210
